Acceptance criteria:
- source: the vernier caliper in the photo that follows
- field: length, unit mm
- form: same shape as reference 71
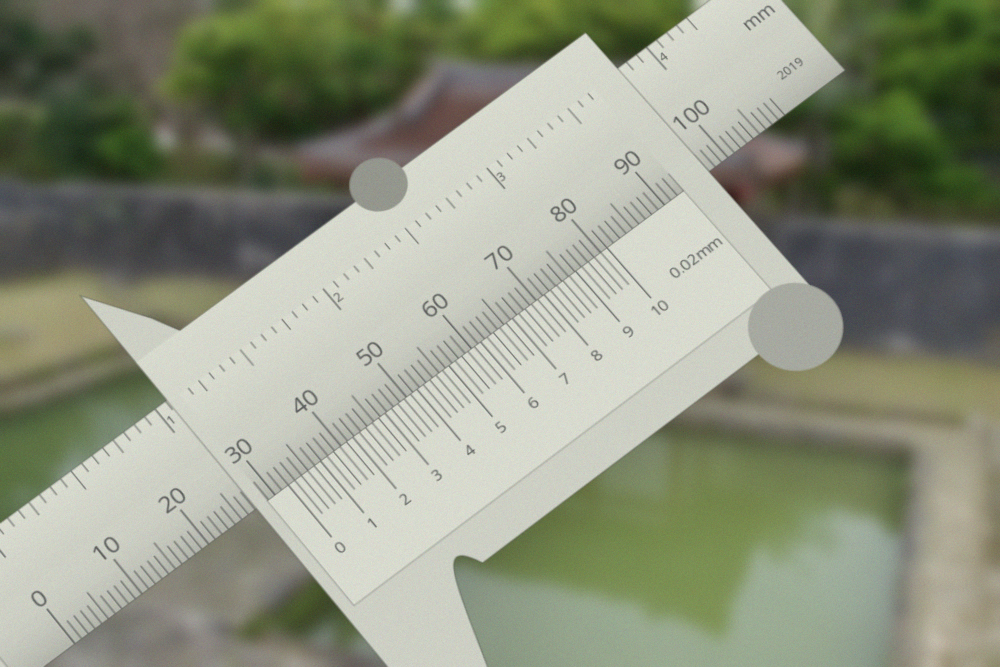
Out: 32.0
